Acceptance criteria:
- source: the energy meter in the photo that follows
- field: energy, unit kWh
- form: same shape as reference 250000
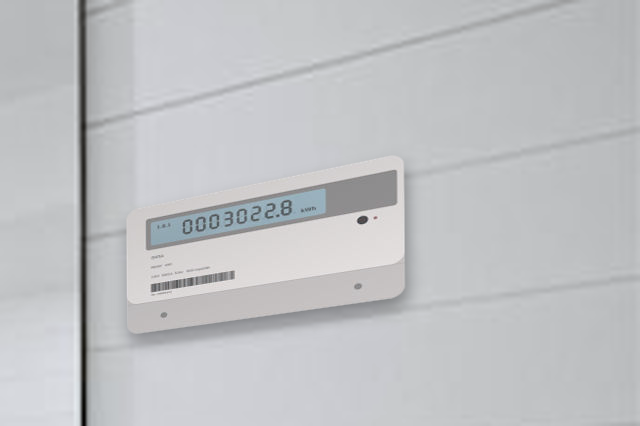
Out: 3022.8
